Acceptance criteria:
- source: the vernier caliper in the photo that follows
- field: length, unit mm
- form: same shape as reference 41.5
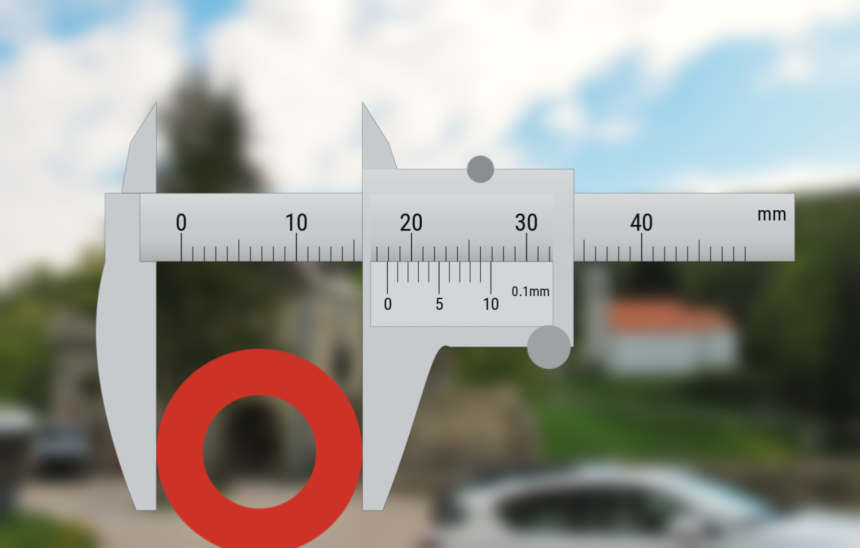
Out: 17.9
